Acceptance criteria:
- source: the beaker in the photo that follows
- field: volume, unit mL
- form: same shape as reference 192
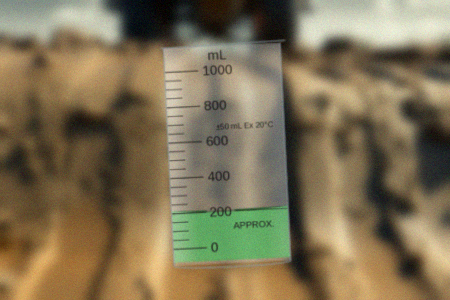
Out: 200
